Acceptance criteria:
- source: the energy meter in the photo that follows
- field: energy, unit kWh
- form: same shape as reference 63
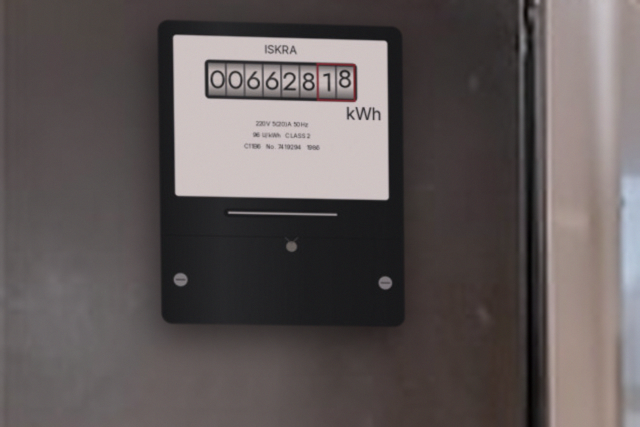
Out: 6628.18
